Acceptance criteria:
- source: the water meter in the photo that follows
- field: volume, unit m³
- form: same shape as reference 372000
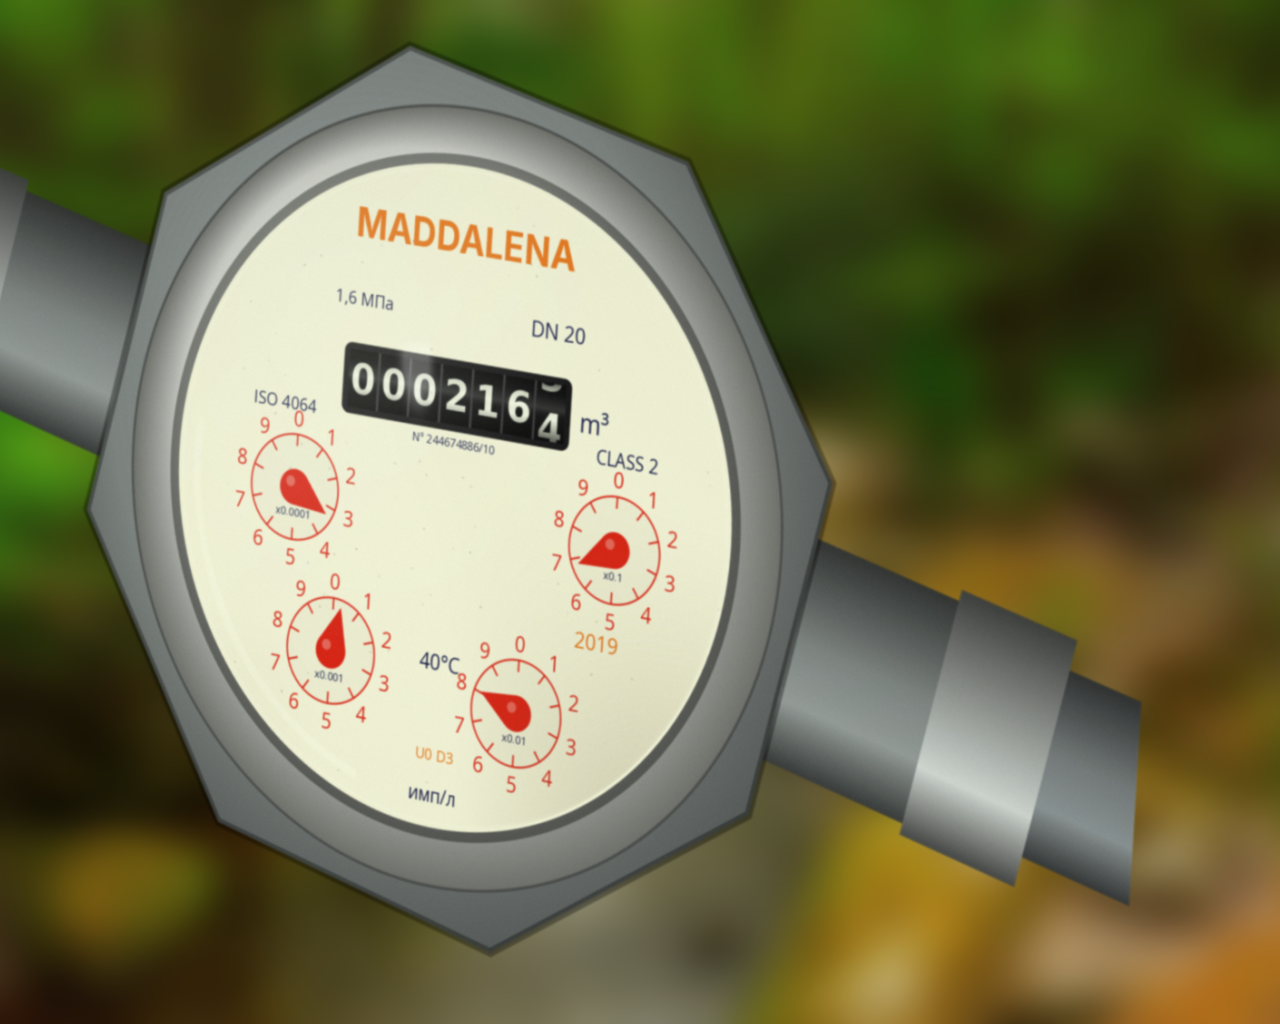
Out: 2163.6803
